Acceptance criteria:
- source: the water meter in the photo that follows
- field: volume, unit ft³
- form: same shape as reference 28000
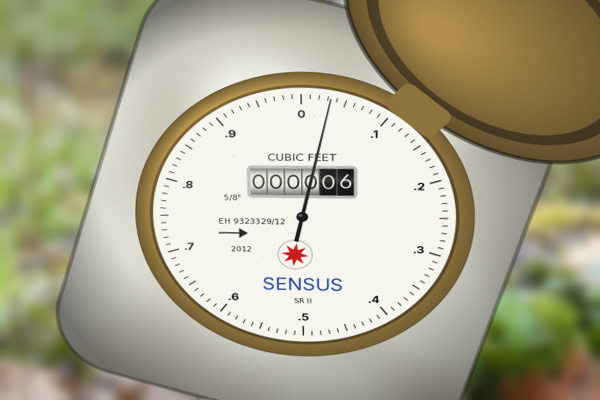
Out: 6.03
